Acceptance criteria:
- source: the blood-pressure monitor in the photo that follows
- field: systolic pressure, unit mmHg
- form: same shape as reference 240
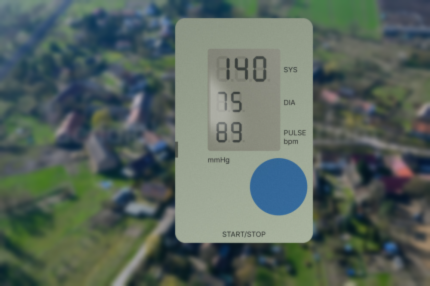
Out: 140
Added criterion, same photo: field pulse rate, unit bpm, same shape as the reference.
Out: 89
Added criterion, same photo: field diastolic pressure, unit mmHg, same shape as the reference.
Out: 75
